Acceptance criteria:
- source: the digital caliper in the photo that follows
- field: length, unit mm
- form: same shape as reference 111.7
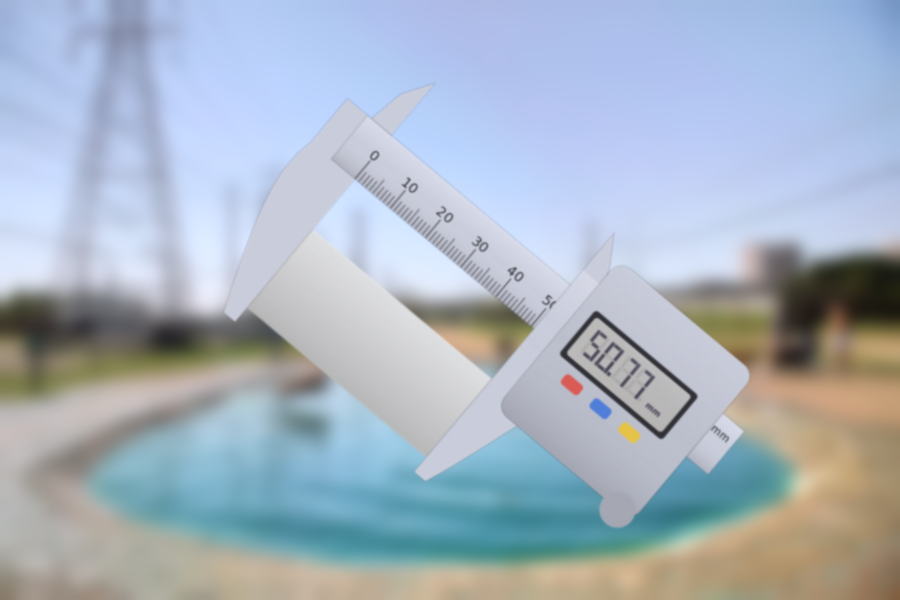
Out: 50.77
